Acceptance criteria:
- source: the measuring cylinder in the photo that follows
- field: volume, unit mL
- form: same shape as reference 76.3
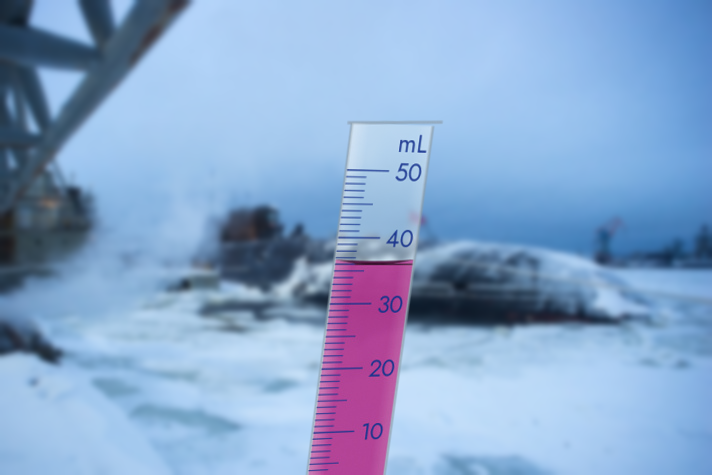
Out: 36
